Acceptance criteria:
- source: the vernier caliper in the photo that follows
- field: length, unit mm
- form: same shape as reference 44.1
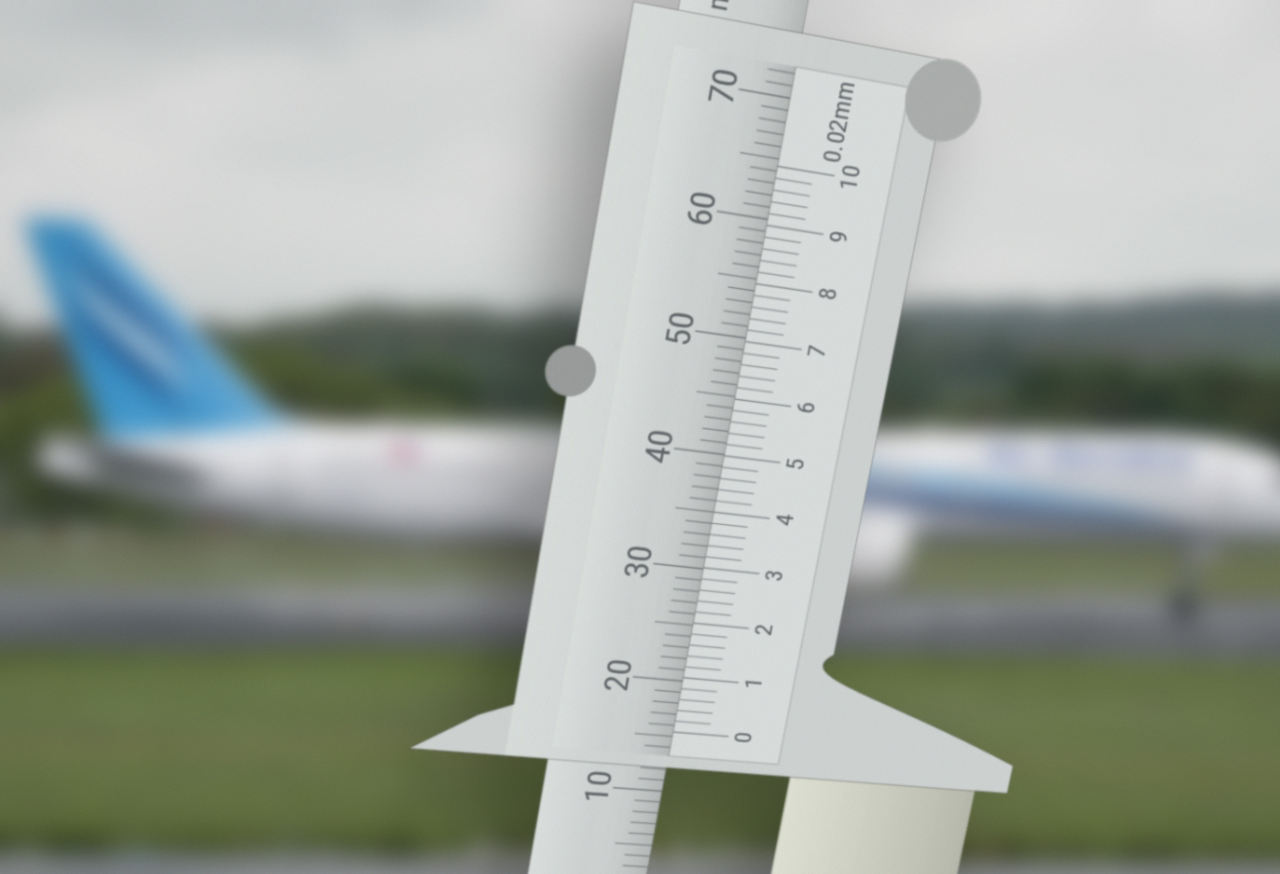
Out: 15.4
